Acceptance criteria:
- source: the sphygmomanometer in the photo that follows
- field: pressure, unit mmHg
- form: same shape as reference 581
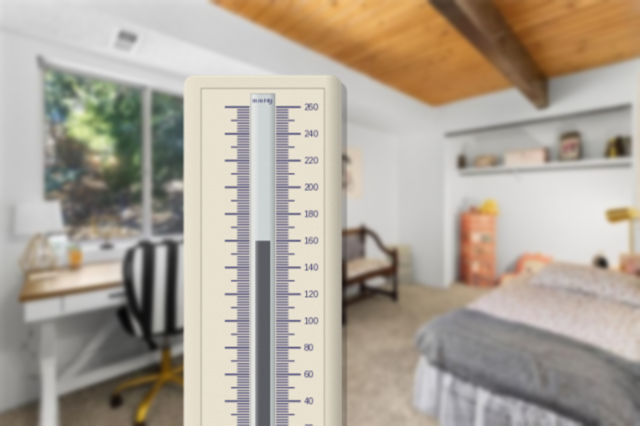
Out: 160
